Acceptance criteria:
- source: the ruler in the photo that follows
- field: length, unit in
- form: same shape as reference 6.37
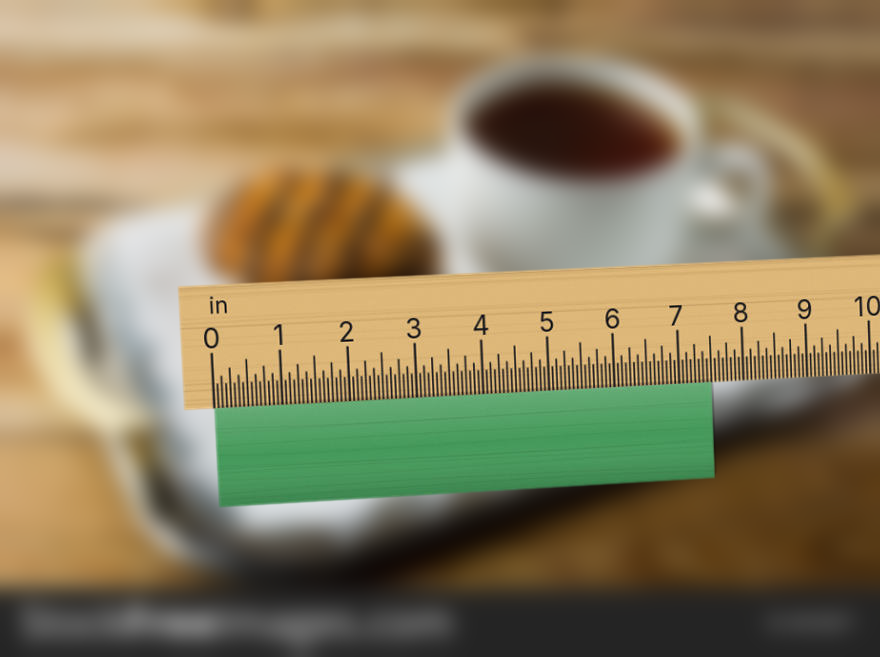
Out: 7.5
